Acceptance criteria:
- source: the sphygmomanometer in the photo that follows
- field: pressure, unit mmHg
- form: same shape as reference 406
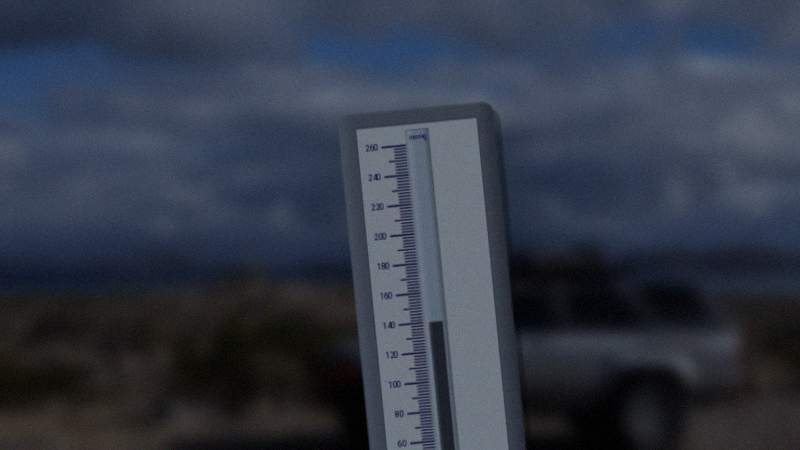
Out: 140
